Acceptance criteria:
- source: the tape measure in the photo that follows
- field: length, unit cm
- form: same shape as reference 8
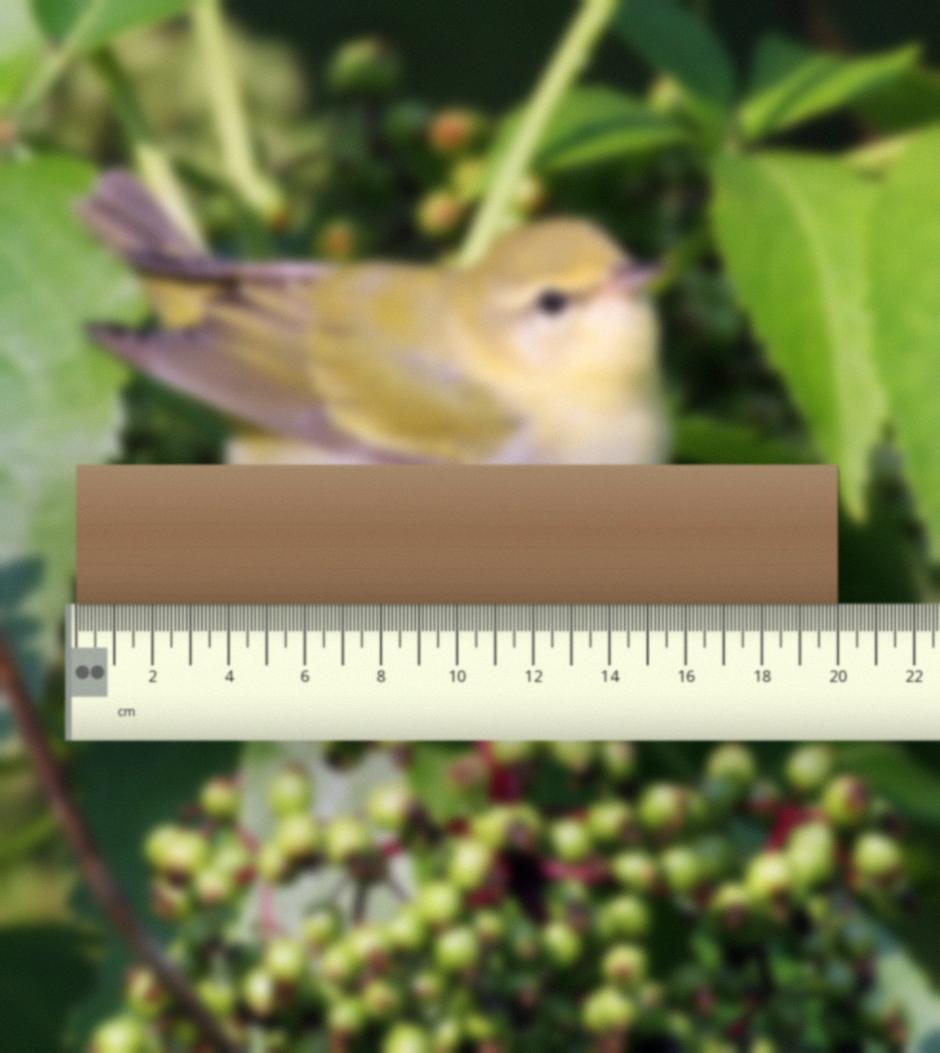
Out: 20
